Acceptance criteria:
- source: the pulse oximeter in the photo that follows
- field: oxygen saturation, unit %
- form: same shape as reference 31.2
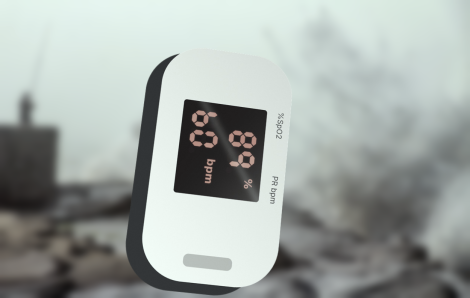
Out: 89
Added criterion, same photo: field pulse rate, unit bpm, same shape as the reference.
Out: 60
